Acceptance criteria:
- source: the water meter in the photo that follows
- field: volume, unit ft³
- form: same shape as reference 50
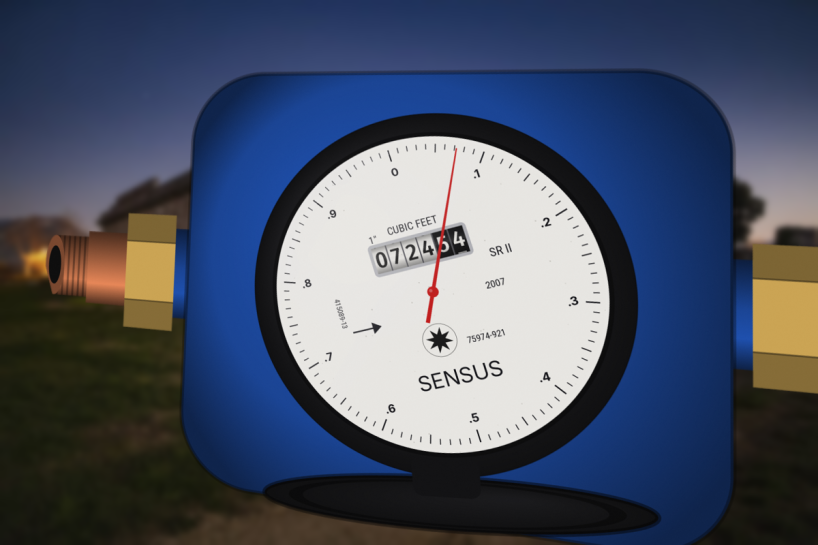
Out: 72454.07
